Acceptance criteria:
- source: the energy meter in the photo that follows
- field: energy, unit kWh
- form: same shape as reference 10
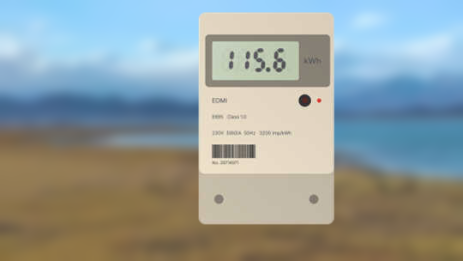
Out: 115.6
